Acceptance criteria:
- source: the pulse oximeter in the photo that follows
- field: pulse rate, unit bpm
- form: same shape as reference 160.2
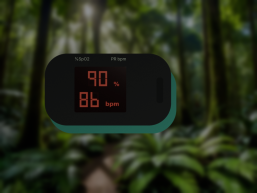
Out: 86
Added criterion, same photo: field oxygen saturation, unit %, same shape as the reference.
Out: 90
